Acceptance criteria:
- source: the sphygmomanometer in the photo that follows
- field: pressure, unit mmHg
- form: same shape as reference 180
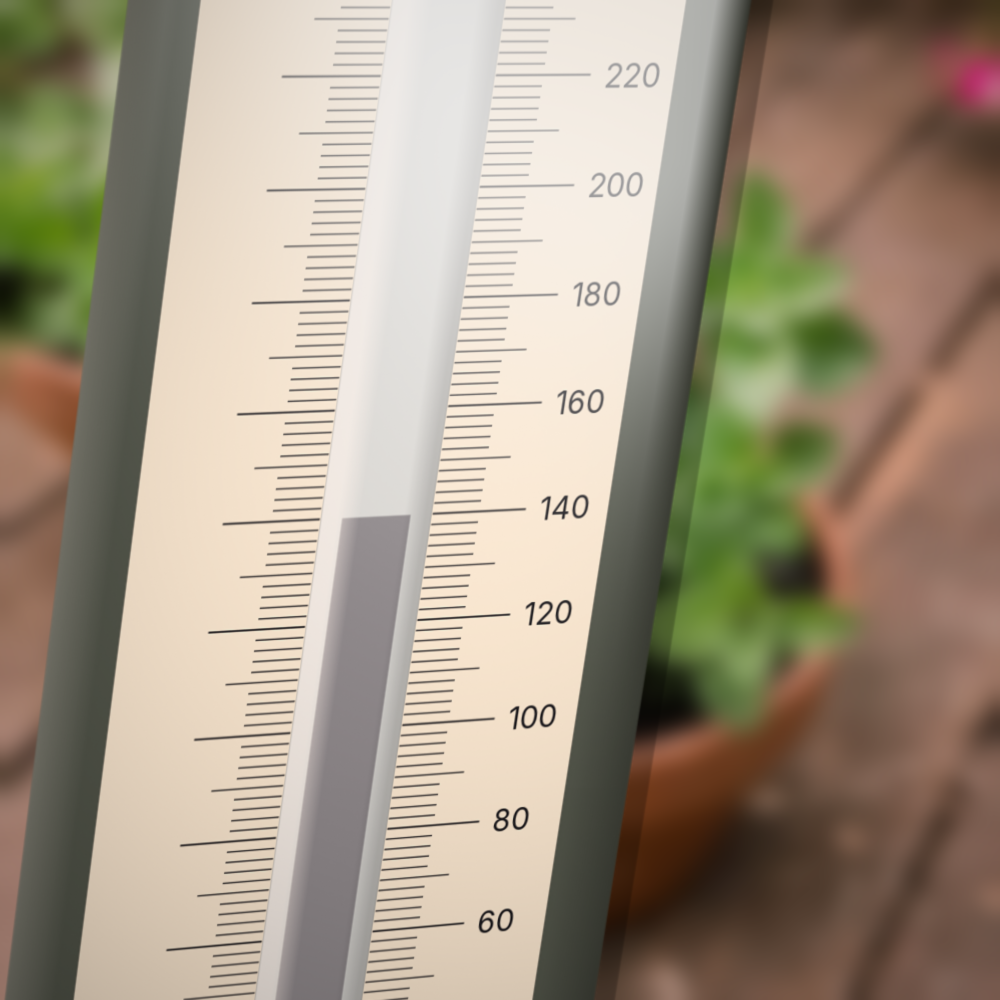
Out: 140
